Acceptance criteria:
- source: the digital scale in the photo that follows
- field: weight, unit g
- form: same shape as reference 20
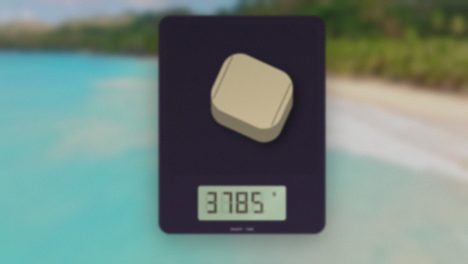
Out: 3785
